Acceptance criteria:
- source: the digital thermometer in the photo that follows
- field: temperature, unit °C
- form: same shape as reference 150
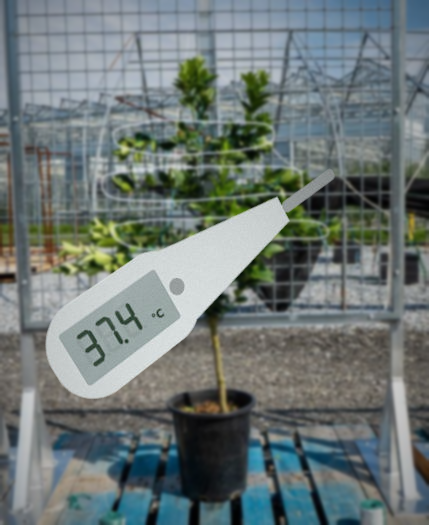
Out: 37.4
